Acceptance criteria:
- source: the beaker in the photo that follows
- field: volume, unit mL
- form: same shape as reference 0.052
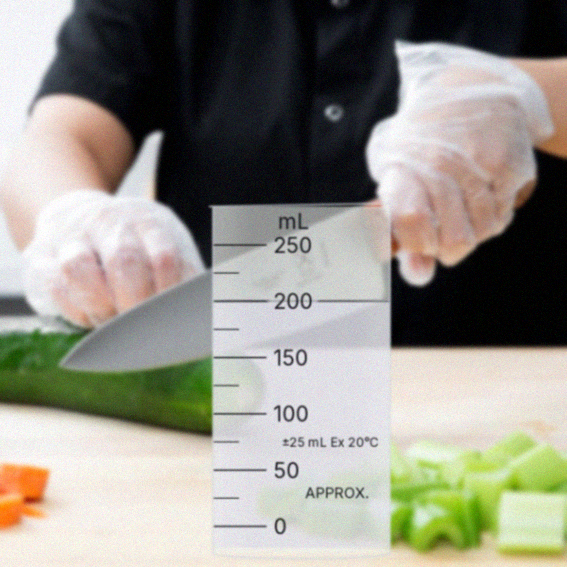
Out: 200
